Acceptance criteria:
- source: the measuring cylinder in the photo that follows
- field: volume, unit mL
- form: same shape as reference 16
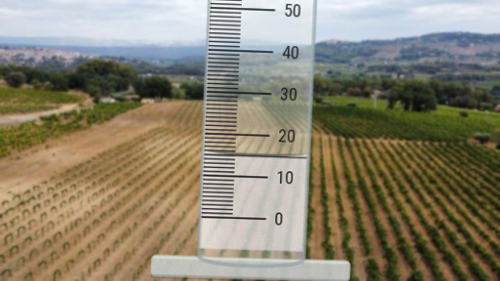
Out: 15
